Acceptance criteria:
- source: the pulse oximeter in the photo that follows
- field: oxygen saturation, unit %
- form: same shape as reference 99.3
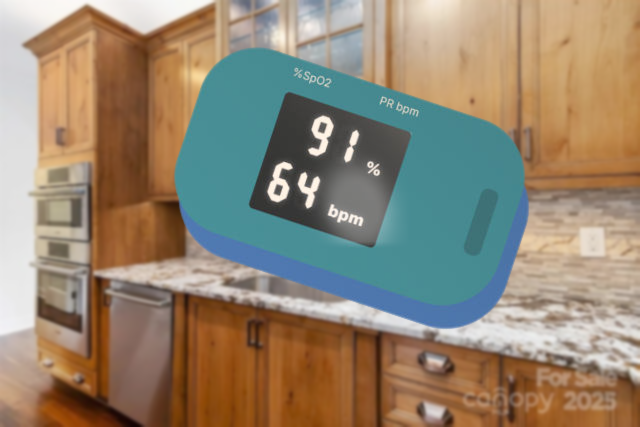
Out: 91
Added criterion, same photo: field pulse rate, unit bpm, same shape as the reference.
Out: 64
